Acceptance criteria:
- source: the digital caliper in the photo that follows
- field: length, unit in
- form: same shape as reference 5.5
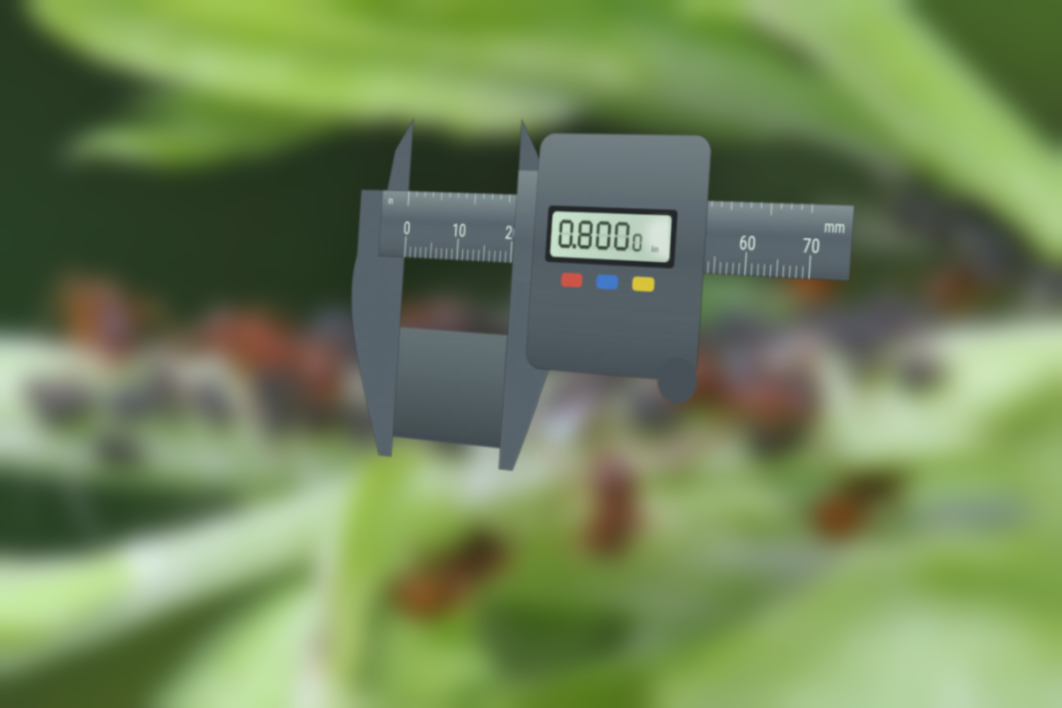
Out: 0.8000
